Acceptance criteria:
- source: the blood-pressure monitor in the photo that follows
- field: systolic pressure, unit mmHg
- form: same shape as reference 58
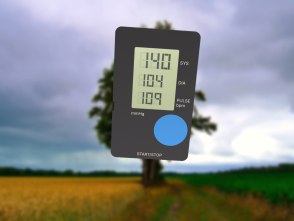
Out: 140
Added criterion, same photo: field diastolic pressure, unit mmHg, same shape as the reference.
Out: 104
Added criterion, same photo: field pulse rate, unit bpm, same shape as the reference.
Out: 109
